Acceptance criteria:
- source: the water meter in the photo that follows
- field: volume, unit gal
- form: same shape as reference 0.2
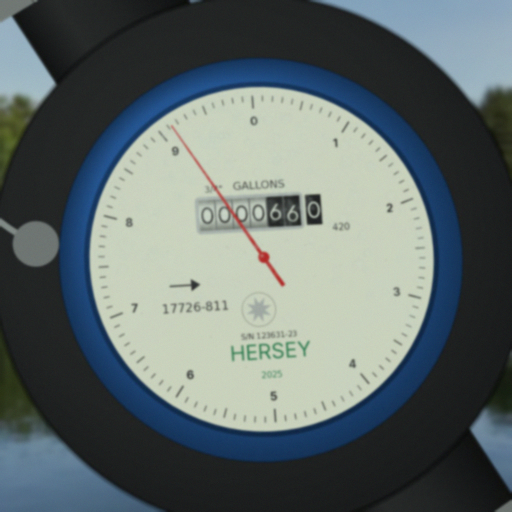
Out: 659.1
